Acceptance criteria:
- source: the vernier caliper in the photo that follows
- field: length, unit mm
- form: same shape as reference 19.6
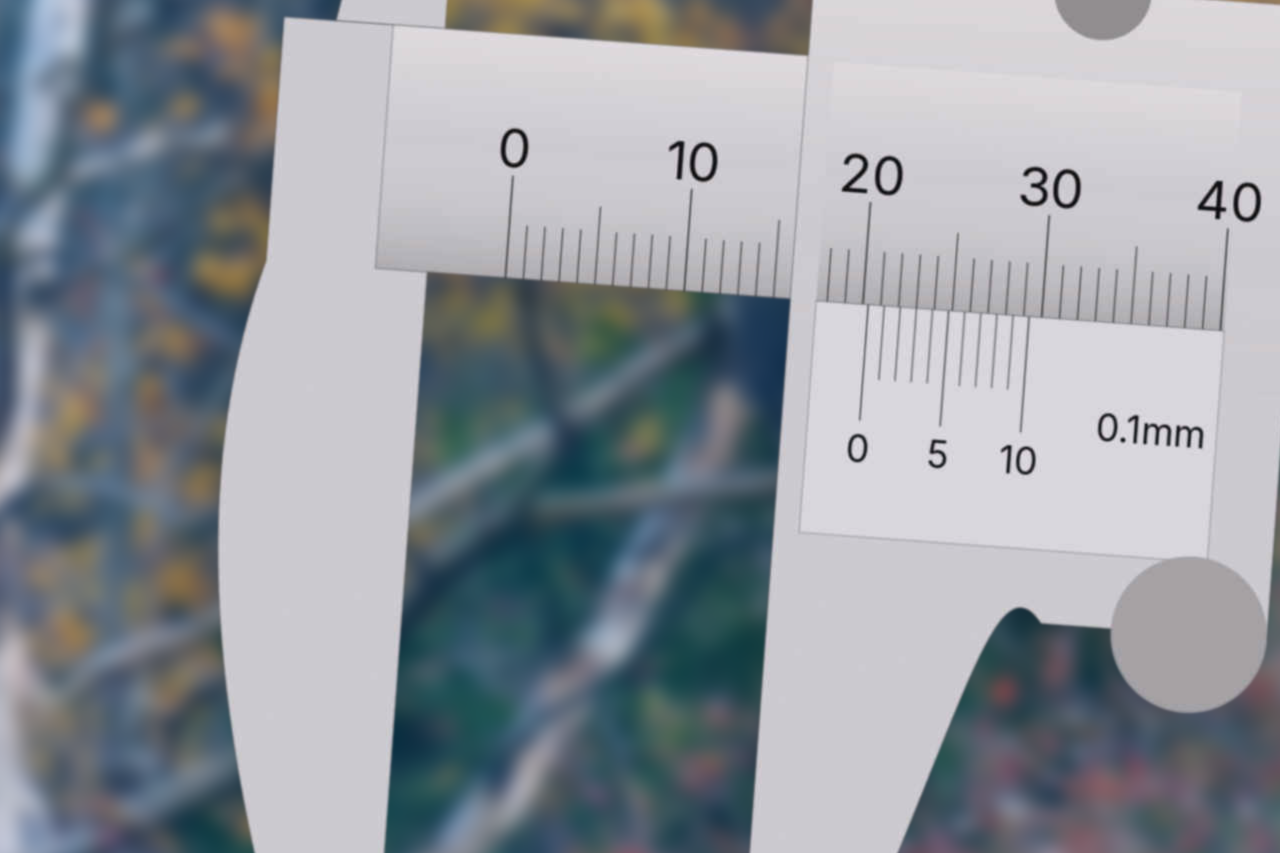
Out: 20.3
